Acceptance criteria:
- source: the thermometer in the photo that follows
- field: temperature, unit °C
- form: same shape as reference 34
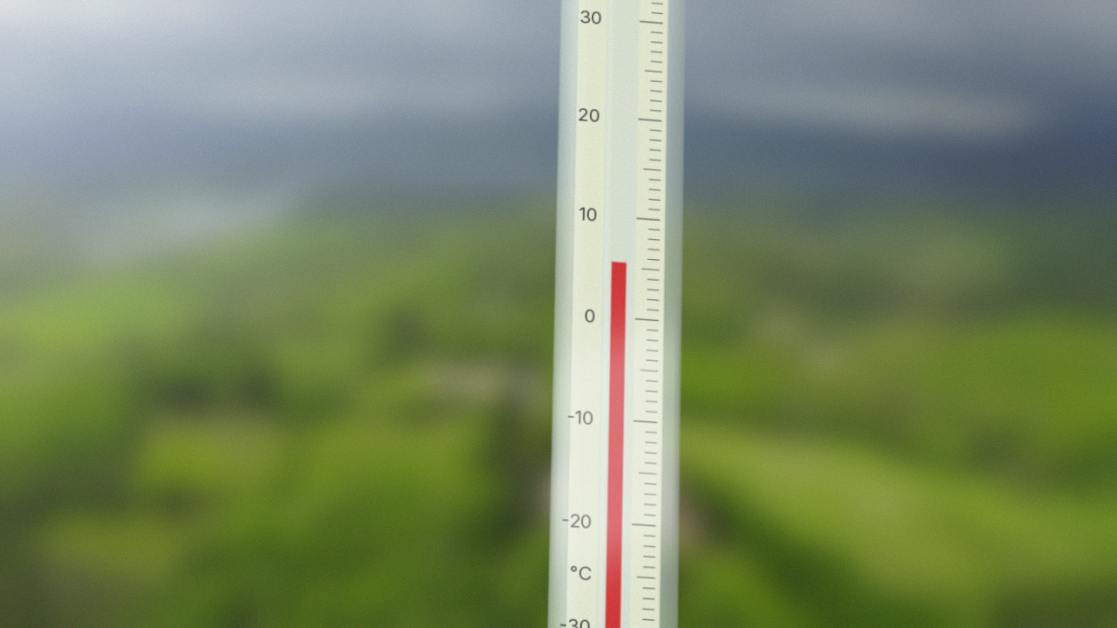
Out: 5.5
